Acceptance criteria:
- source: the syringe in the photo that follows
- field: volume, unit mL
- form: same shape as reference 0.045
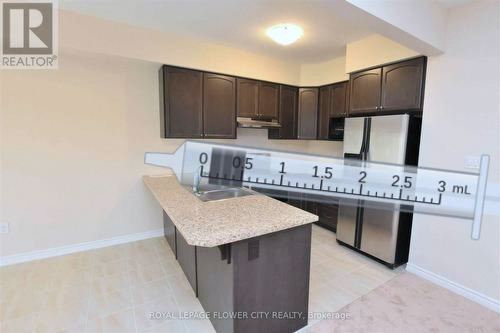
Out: 0.1
